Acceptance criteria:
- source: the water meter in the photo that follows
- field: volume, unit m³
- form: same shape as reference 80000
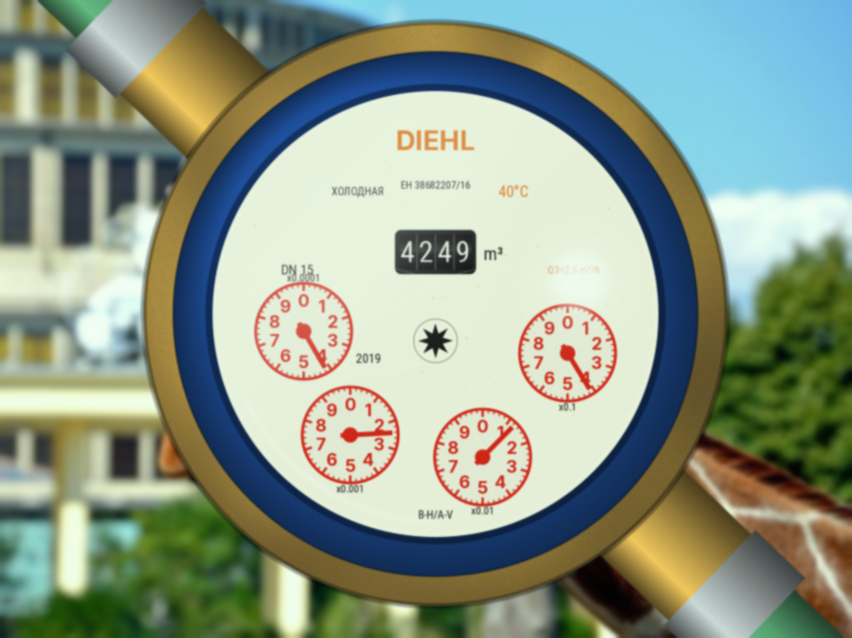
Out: 4249.4124
